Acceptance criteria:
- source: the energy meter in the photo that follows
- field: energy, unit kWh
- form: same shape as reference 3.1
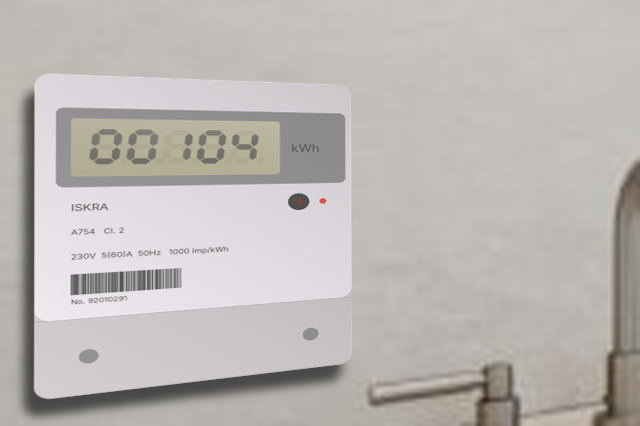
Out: 104
